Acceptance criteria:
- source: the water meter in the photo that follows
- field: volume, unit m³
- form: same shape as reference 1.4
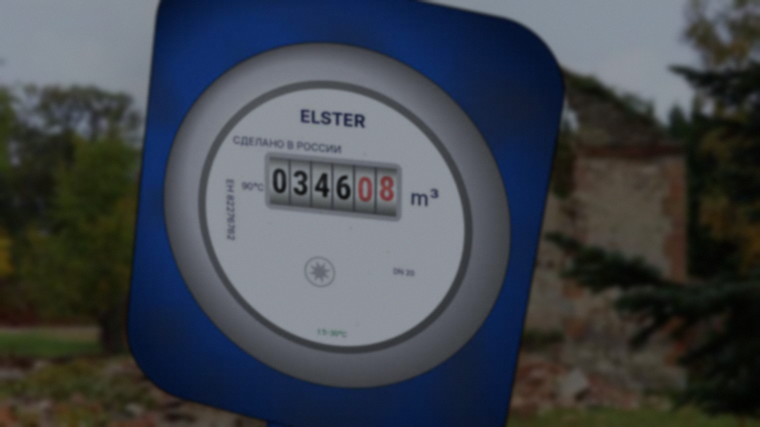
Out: 346.08
